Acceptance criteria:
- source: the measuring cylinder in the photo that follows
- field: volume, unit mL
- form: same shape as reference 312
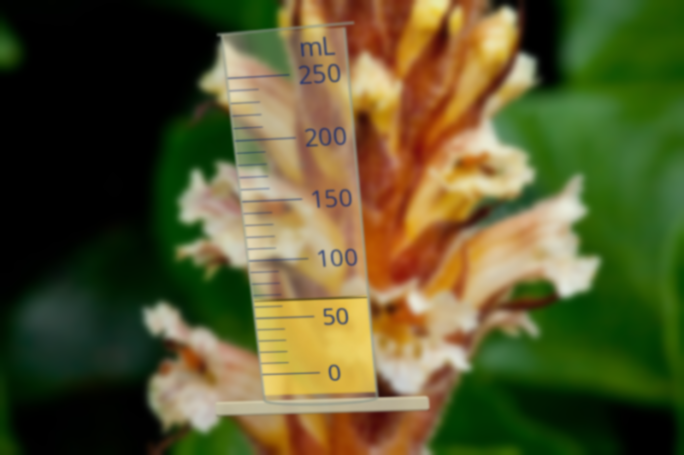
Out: 65
